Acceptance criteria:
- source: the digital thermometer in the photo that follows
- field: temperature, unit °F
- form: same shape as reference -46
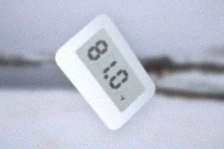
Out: 81.0
